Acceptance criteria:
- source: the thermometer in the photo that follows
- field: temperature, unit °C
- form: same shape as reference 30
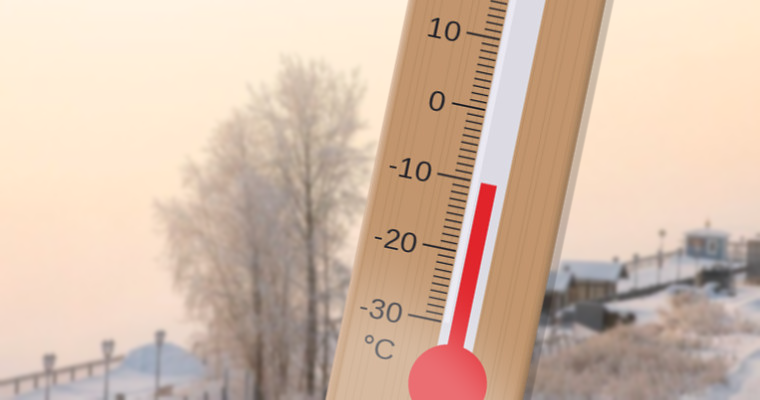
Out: -10
